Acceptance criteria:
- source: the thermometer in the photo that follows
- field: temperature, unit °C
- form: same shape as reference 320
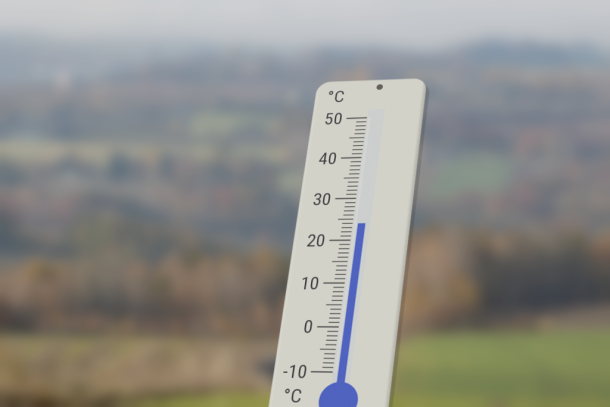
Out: 24
